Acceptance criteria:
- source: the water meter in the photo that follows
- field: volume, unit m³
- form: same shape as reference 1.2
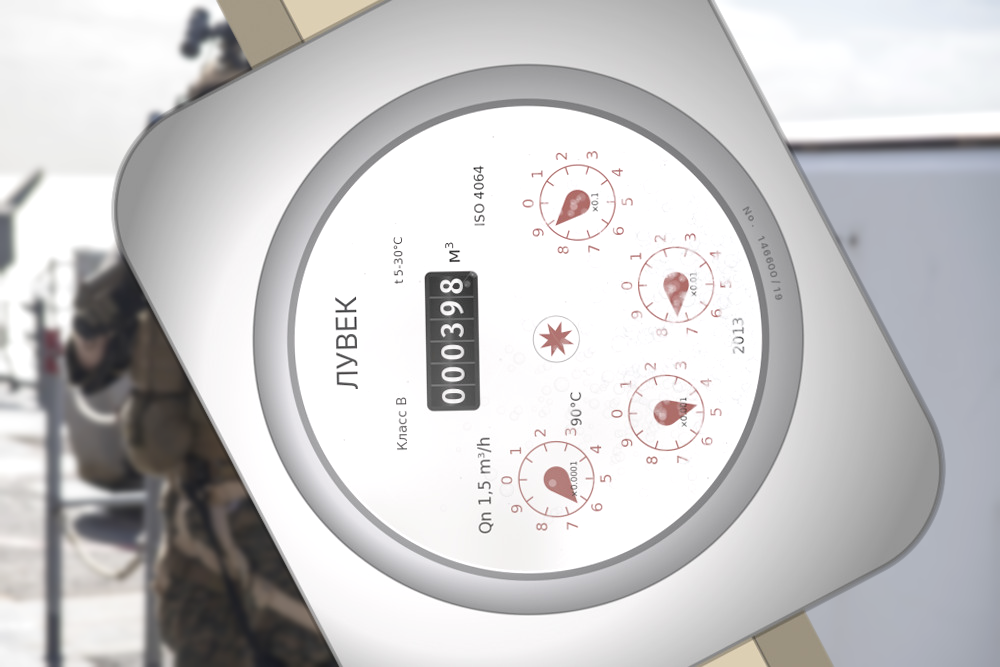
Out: 398.8746
